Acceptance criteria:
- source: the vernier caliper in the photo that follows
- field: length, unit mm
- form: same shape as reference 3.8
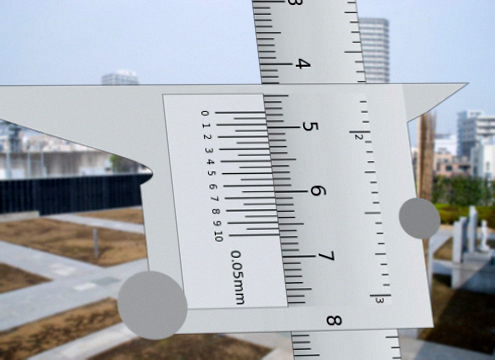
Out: 47.6
